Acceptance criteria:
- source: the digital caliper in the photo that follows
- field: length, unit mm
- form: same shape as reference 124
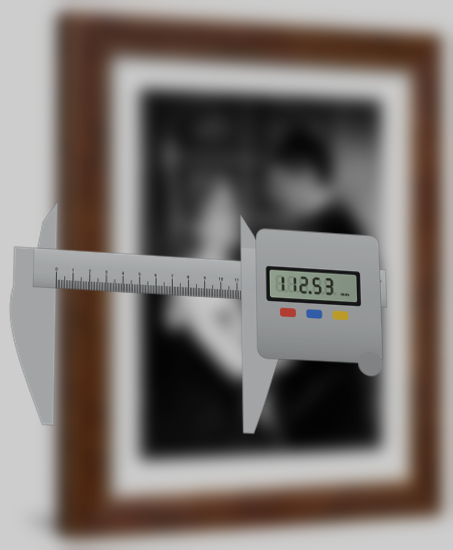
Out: 112.53
